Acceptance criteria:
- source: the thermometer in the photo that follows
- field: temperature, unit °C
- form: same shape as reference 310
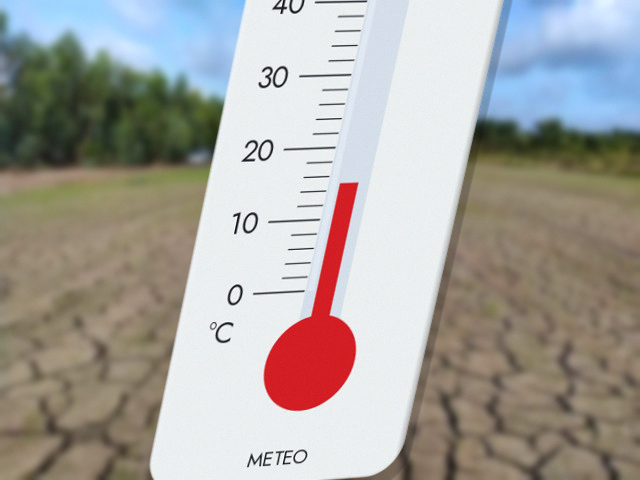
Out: 15
